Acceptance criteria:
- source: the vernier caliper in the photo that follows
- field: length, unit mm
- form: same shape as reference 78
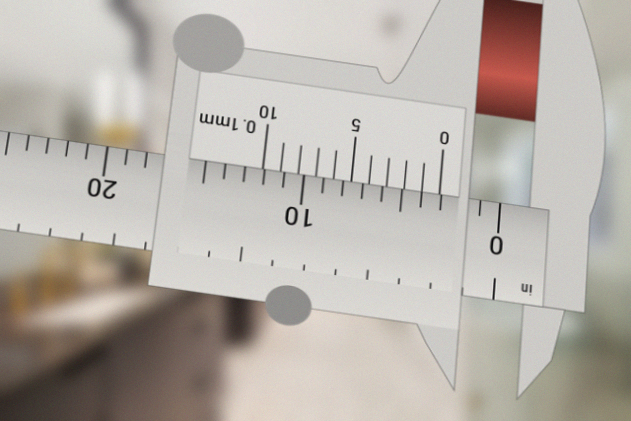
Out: 3.1
